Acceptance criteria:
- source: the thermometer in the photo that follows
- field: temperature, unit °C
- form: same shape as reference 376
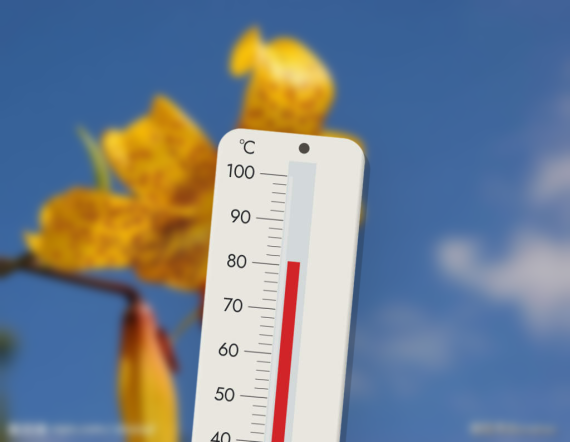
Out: 81
